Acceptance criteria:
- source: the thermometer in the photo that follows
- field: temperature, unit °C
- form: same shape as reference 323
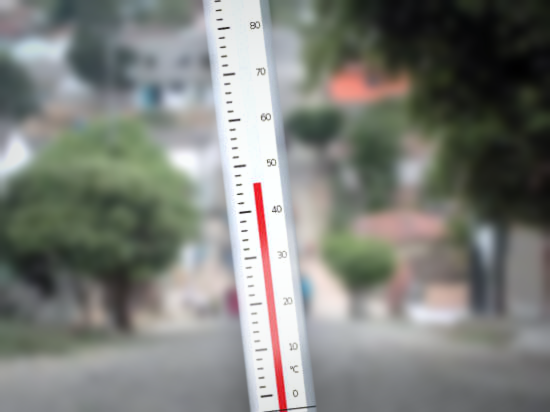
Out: 46
